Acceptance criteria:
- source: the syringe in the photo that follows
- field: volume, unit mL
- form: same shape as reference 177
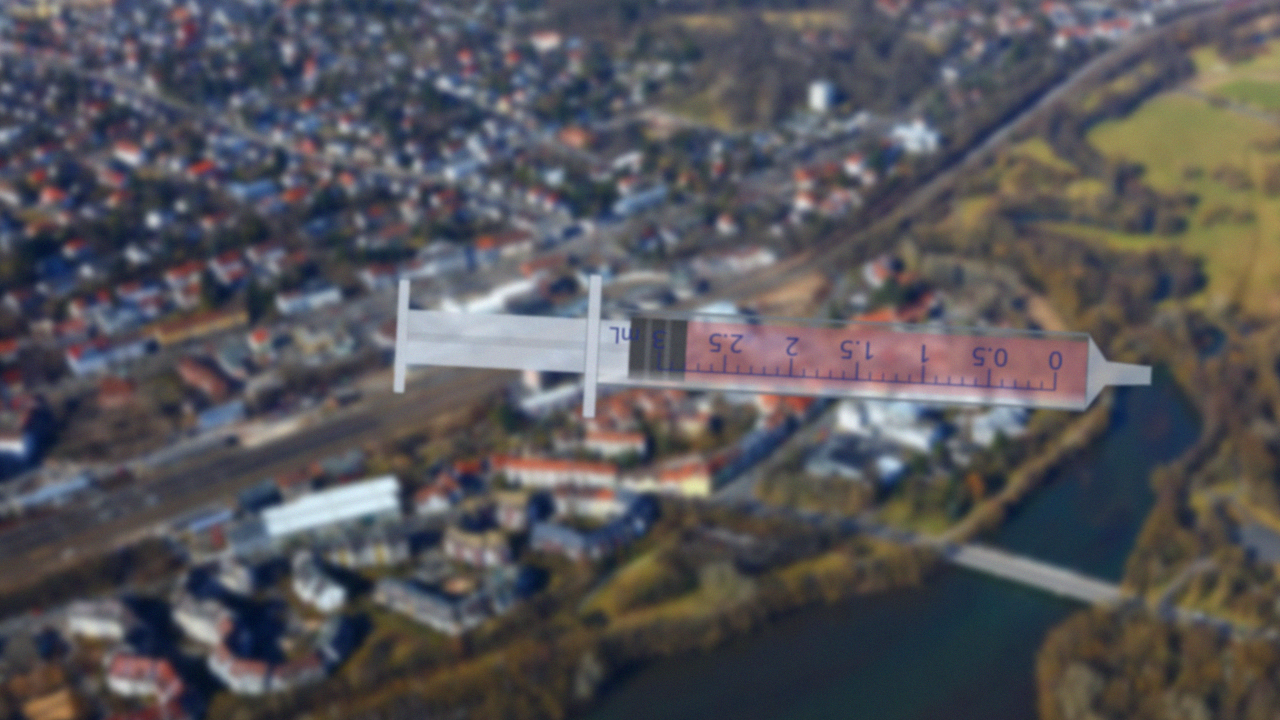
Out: 2.8
